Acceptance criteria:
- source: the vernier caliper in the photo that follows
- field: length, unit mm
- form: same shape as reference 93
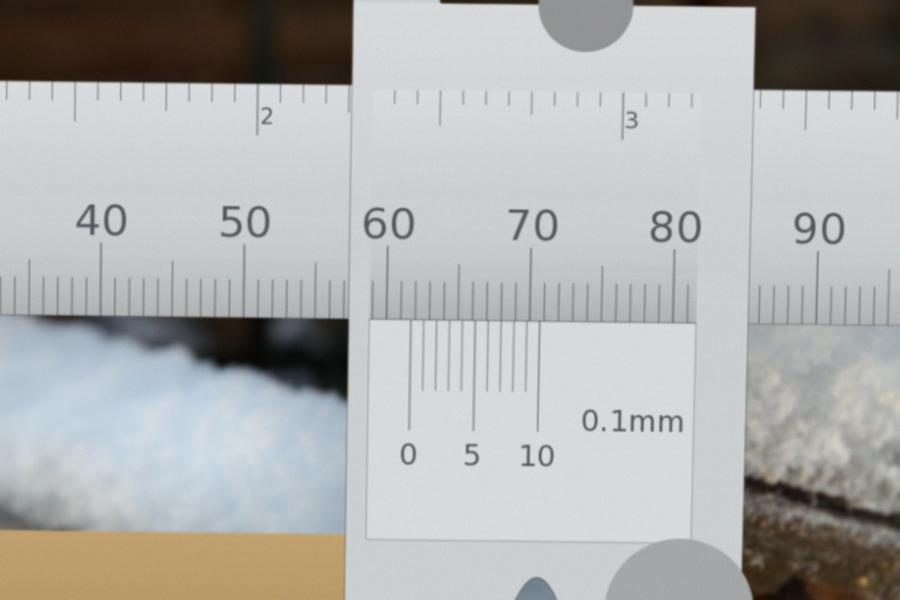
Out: 61.7
